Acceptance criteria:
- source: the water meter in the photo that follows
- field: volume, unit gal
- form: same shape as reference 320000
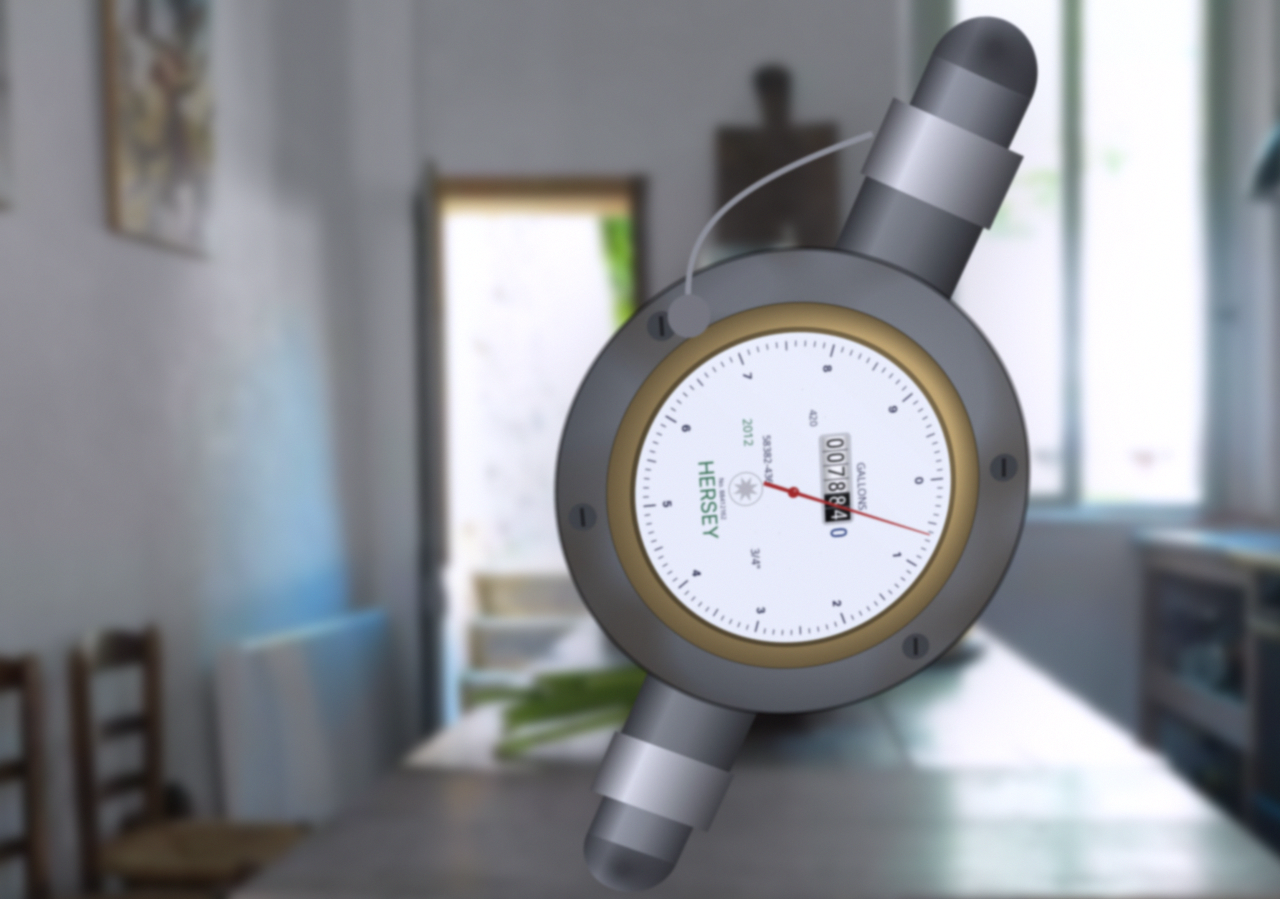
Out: 78840.6
